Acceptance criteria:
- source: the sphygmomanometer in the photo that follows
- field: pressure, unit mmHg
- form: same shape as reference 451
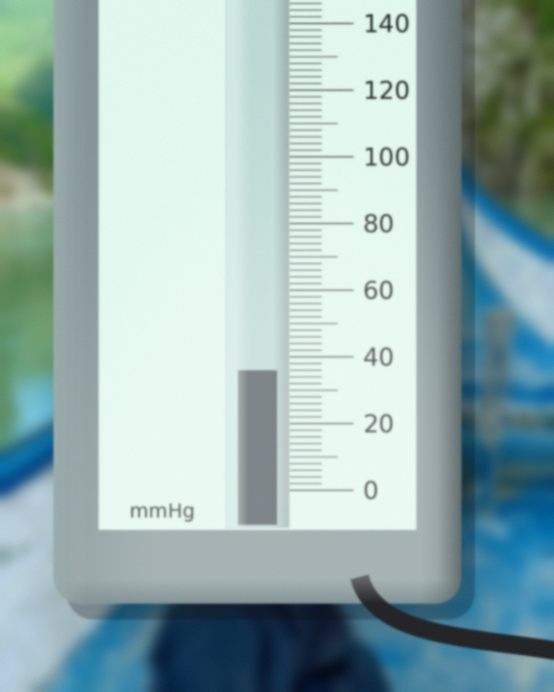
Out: 36
